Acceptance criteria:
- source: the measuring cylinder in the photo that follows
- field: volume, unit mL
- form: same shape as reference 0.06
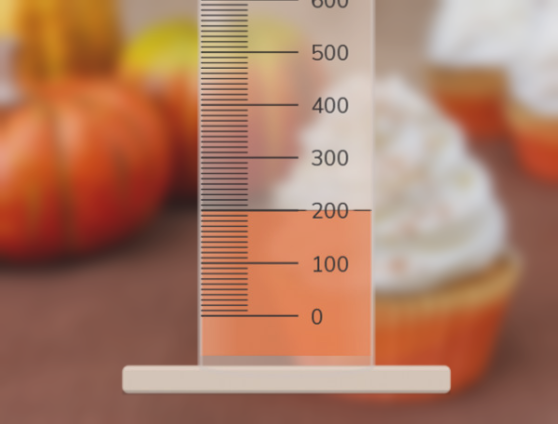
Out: 200
